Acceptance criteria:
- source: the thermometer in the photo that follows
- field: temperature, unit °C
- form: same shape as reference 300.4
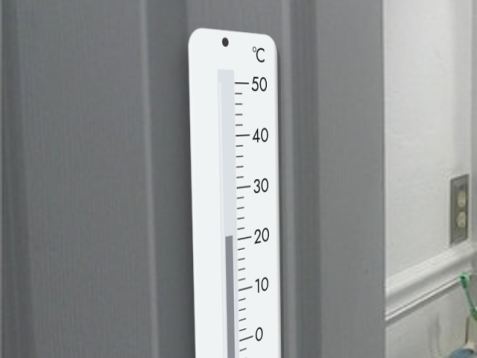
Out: 21
